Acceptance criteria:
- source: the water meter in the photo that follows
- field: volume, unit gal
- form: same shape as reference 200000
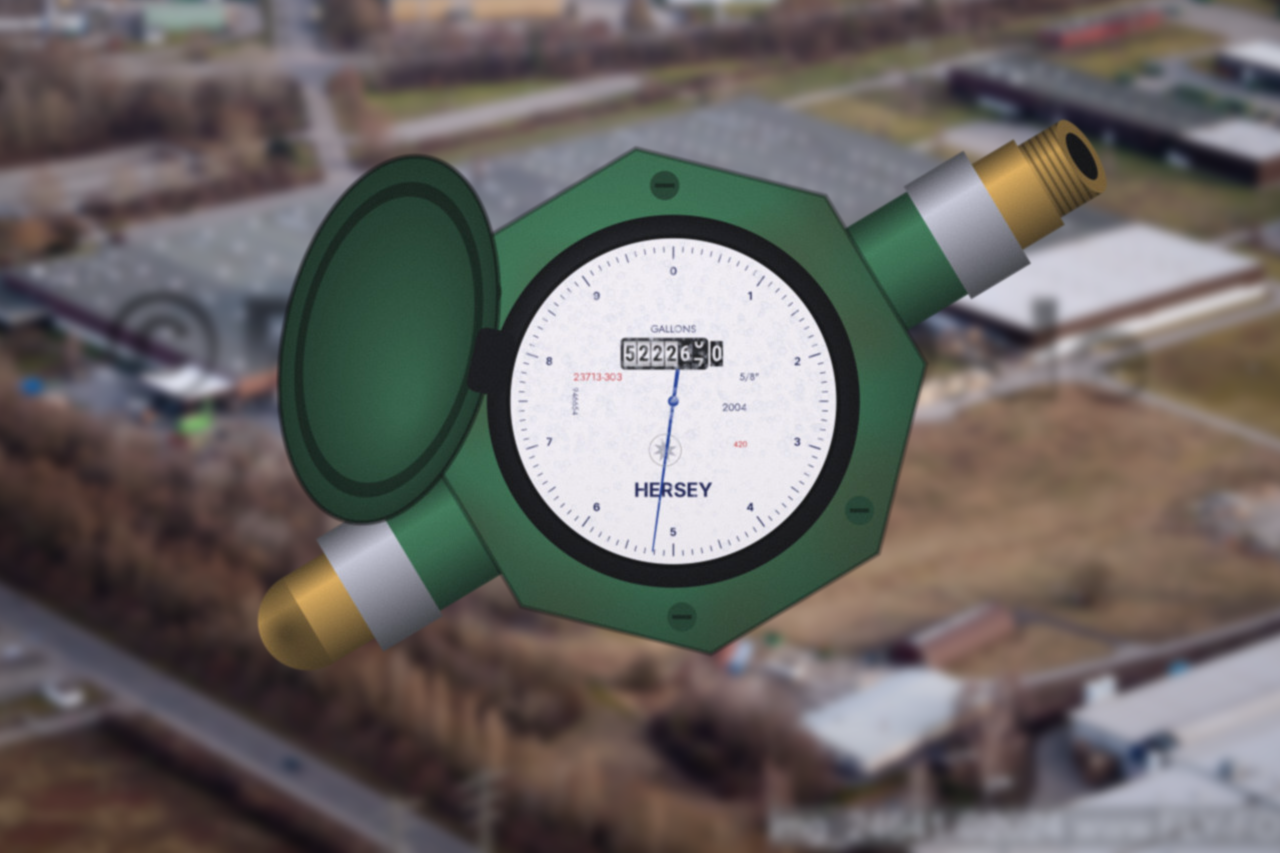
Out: 5222665.2
